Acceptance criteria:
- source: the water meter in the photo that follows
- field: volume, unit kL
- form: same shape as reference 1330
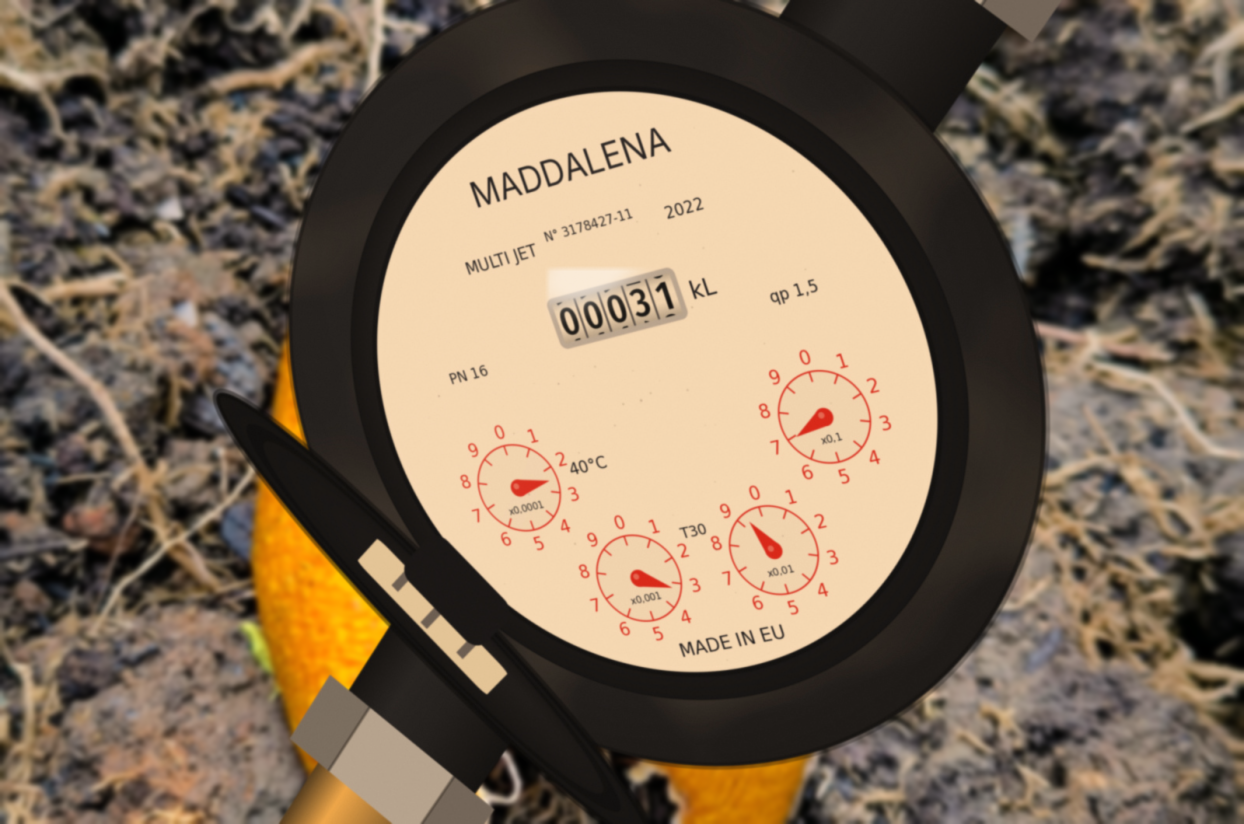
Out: 31.6932
